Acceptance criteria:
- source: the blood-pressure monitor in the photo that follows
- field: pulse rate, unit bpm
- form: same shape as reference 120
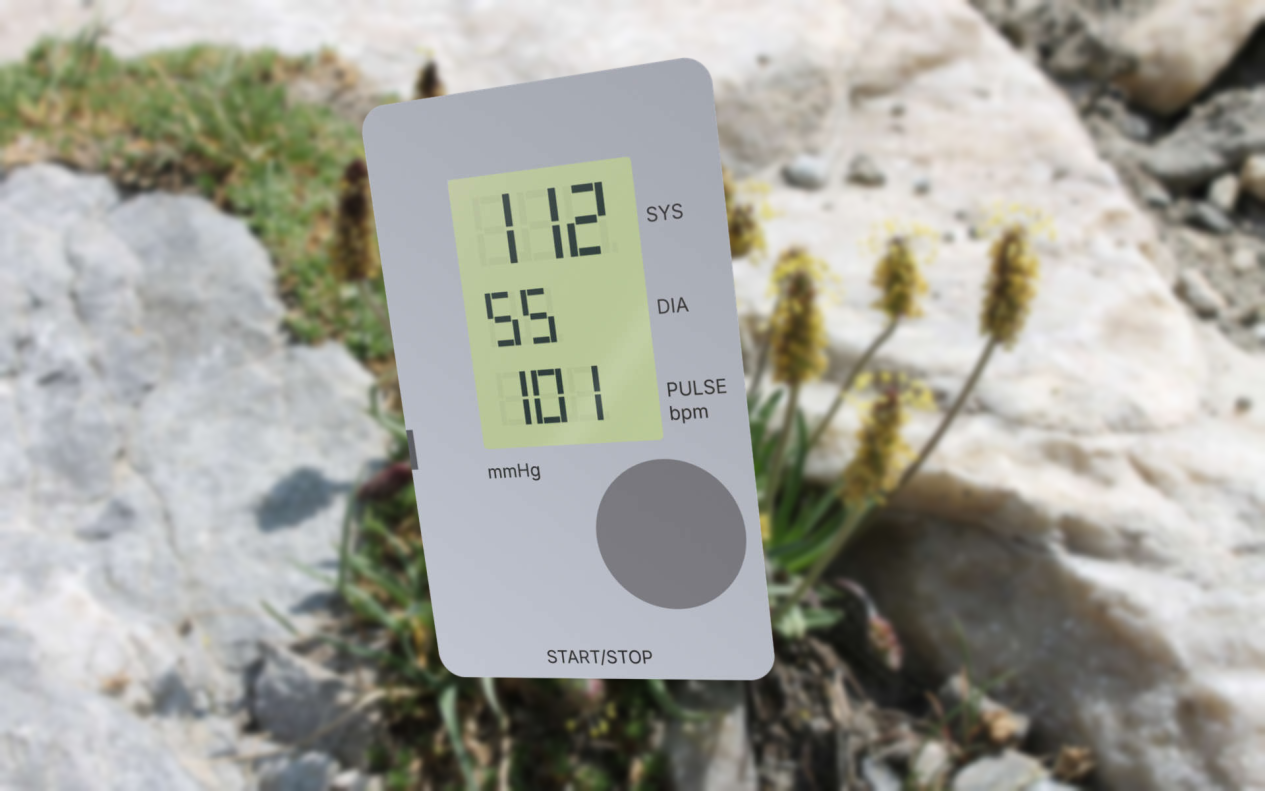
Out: 101
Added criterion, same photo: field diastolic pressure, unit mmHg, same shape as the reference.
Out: 55
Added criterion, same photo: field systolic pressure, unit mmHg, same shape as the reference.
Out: 112
